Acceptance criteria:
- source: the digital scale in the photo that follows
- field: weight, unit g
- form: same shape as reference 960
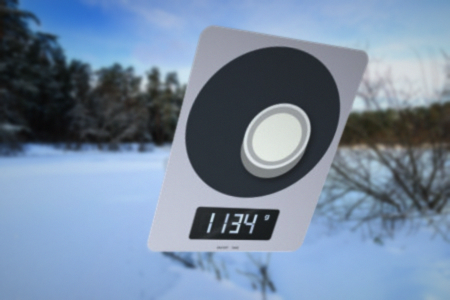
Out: 1134
